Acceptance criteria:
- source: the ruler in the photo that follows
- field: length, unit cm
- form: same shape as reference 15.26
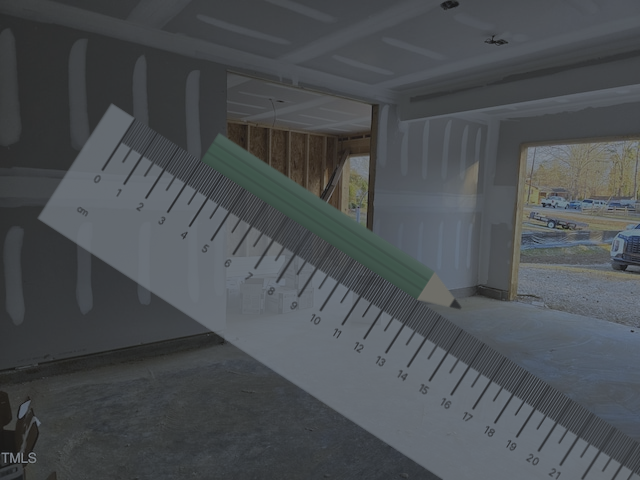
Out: 11.5
